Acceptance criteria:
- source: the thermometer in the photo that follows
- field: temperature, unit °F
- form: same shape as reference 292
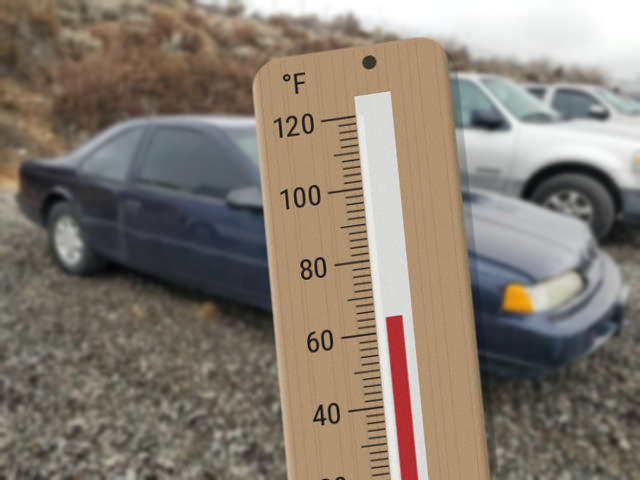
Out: 64
